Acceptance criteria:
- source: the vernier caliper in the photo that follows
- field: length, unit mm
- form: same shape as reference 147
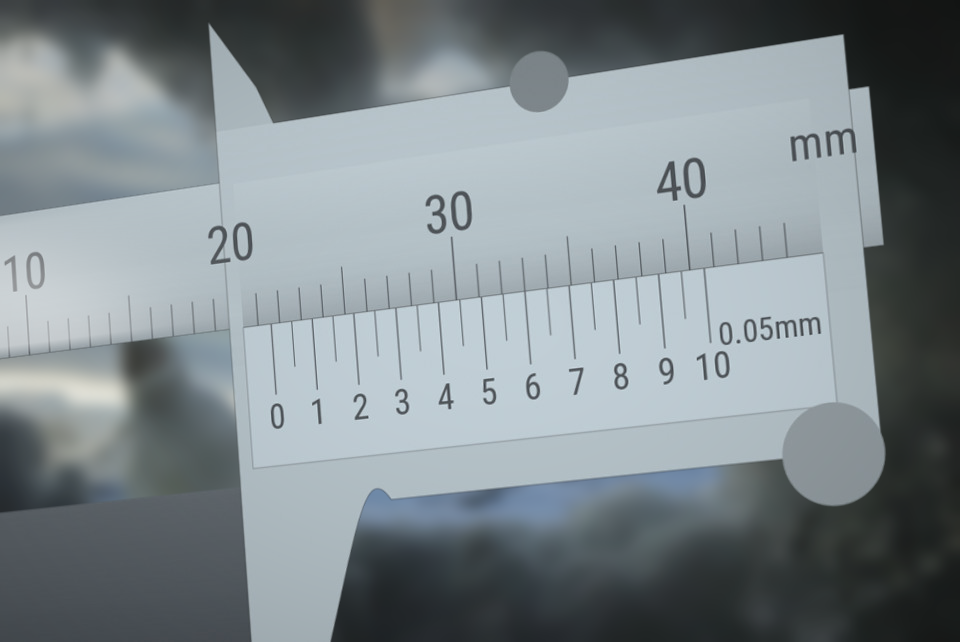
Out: 21.6
